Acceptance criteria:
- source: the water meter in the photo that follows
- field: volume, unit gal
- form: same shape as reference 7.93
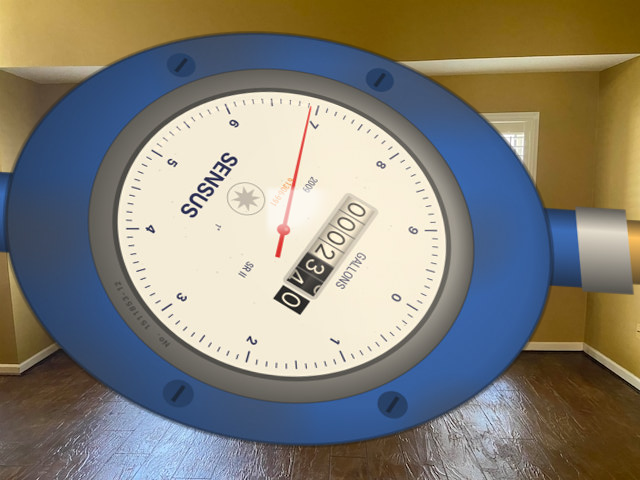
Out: 2336.9
